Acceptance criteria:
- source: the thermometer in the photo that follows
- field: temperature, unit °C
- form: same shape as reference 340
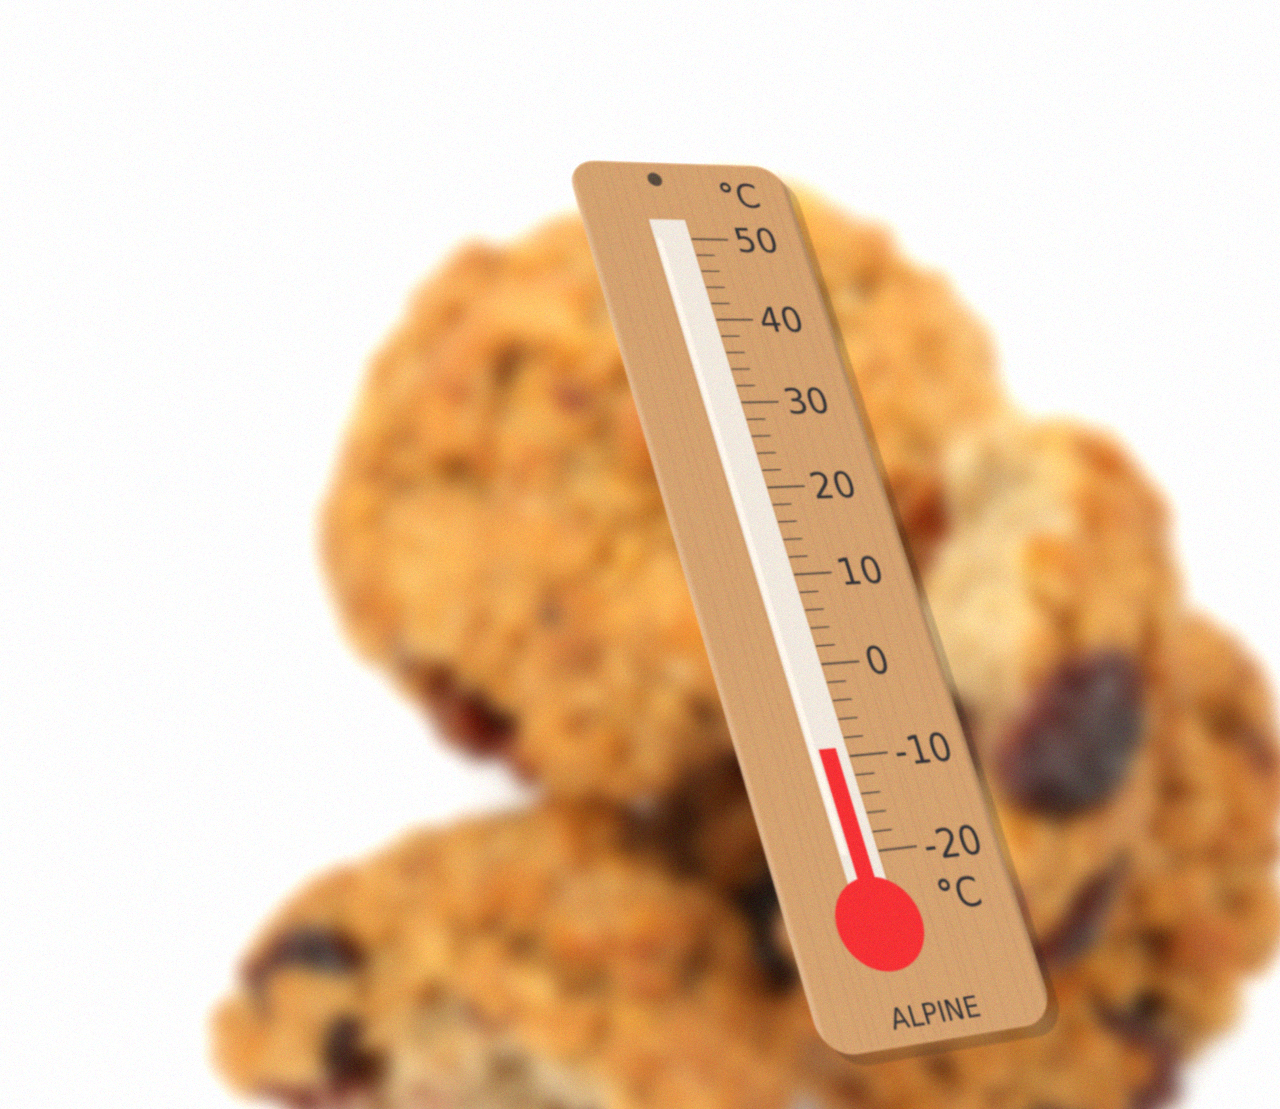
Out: -9
